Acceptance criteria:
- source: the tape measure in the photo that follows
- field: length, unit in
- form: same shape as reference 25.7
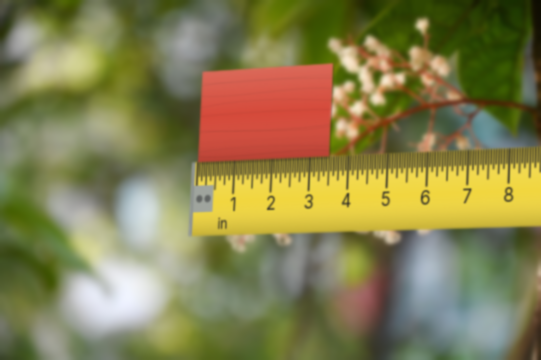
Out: 3.5
